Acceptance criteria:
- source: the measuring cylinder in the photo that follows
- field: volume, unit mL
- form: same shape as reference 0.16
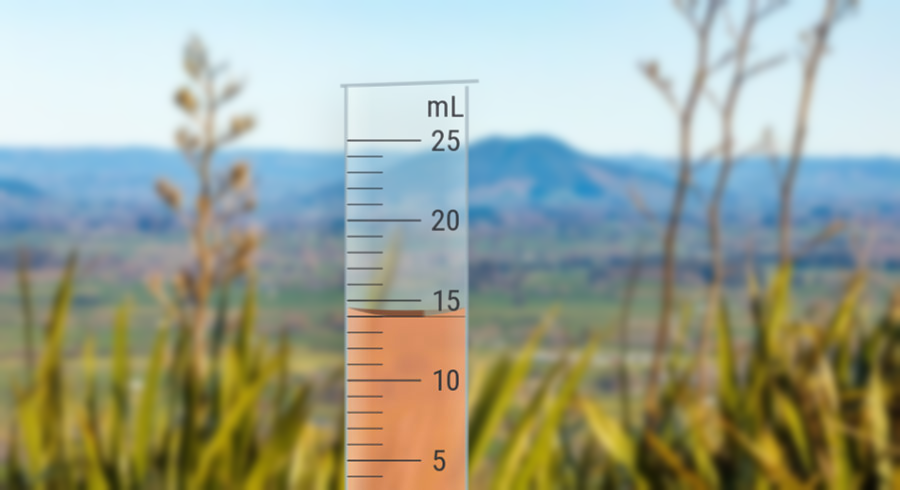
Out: 14
